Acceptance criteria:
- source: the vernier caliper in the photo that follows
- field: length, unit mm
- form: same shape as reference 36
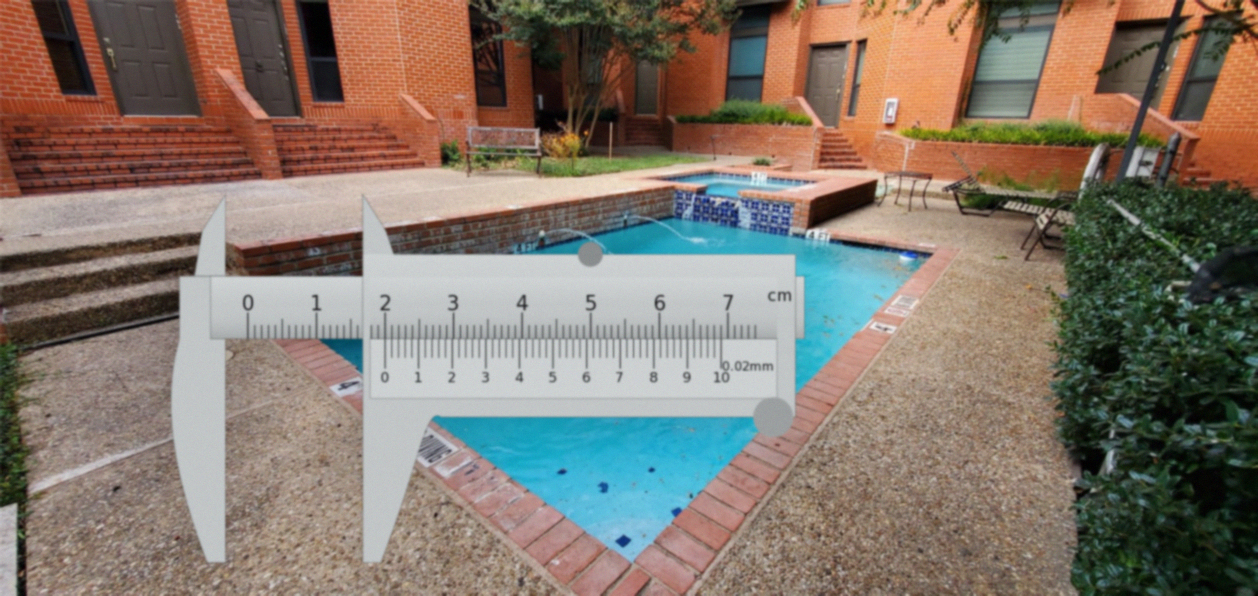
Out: 20.0
